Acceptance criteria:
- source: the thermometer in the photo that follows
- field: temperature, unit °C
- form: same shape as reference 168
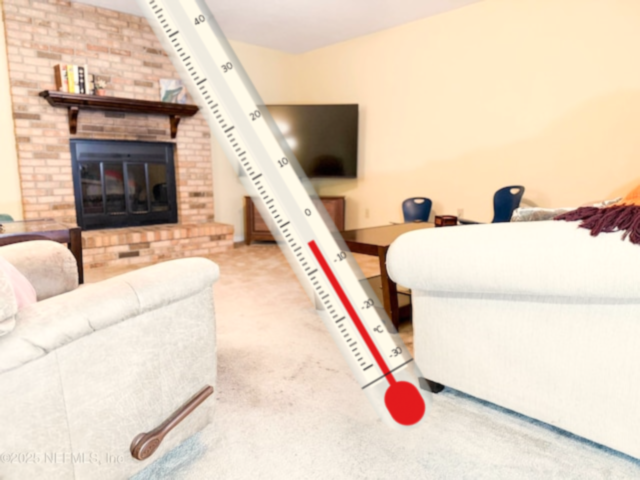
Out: -5
